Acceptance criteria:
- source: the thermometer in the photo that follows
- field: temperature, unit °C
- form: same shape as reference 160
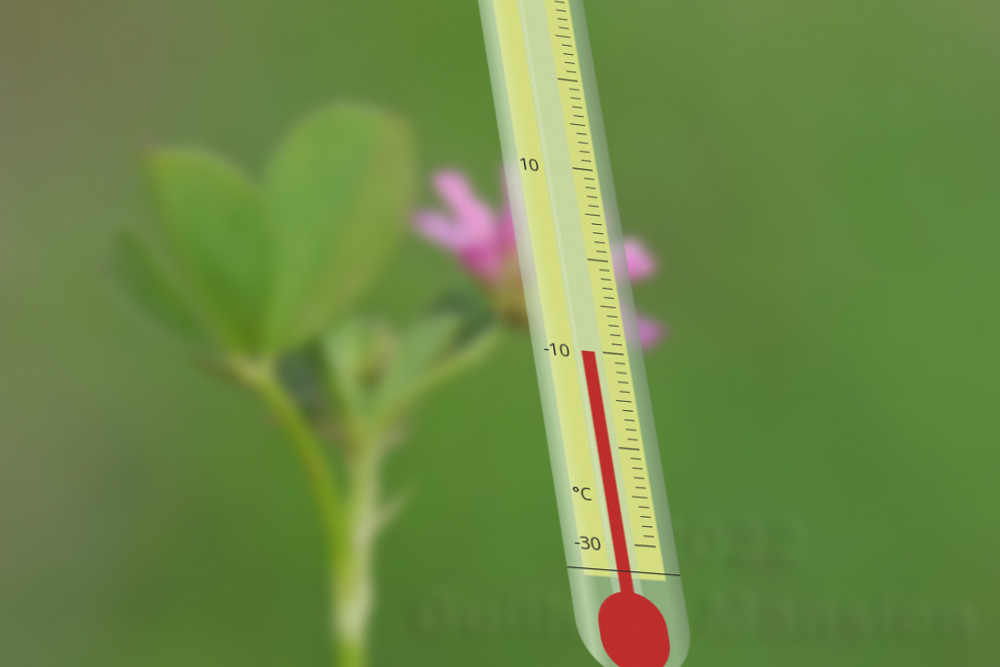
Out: -10
